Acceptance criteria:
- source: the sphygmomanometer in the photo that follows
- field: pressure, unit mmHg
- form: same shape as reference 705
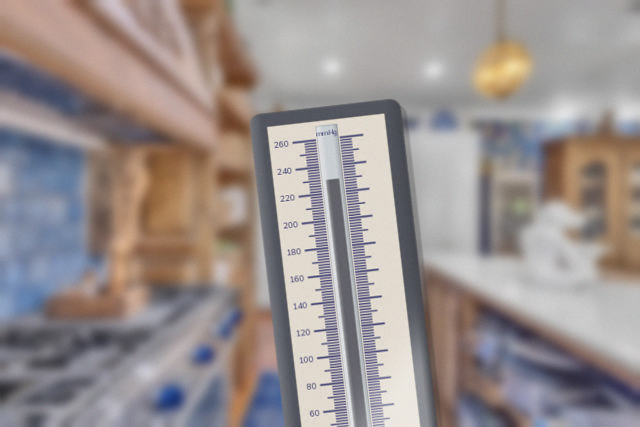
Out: 230
